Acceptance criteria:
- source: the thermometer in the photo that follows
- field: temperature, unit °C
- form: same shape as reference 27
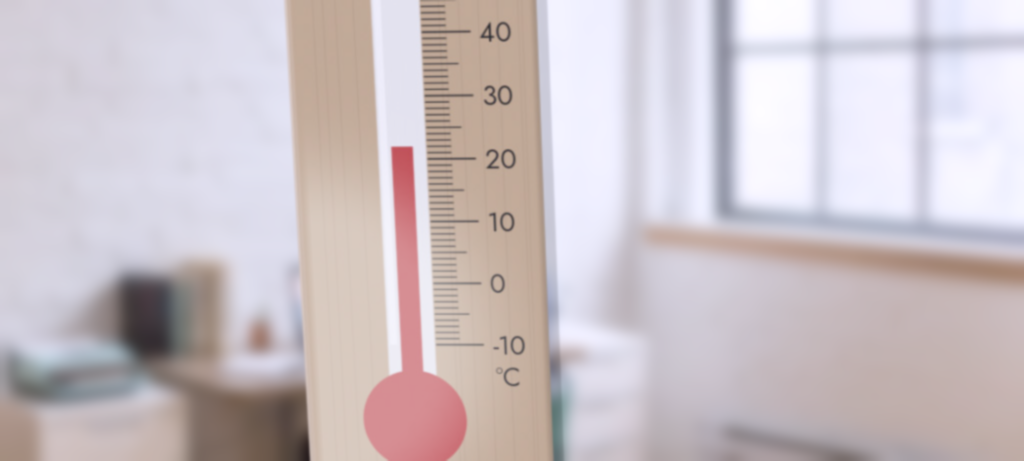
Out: 22
